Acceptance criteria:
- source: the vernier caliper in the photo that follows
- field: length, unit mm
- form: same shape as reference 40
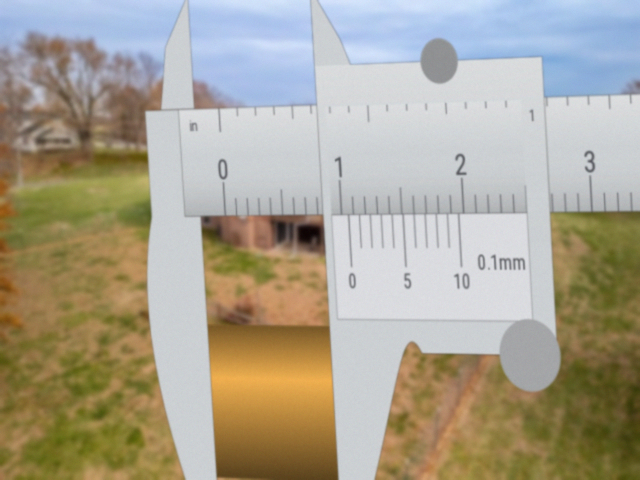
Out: 10.6
